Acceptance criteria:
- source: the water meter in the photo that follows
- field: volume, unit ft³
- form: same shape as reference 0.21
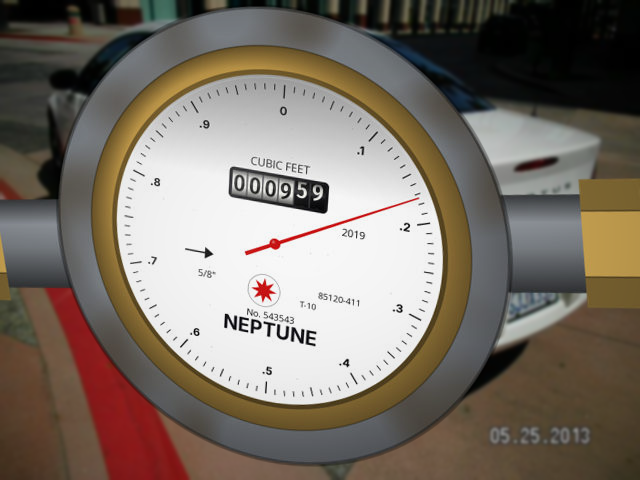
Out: 959.17
